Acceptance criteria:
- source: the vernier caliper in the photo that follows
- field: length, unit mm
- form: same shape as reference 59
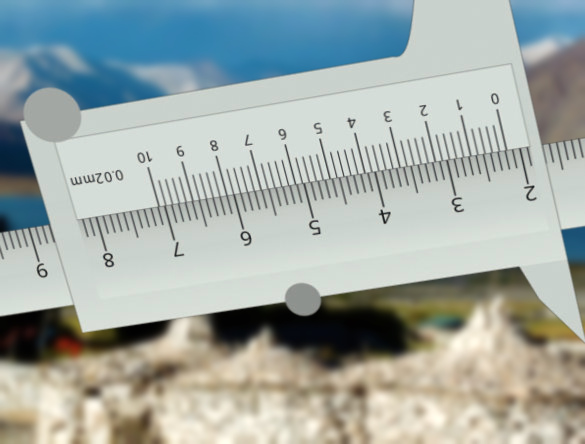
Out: 21.8
